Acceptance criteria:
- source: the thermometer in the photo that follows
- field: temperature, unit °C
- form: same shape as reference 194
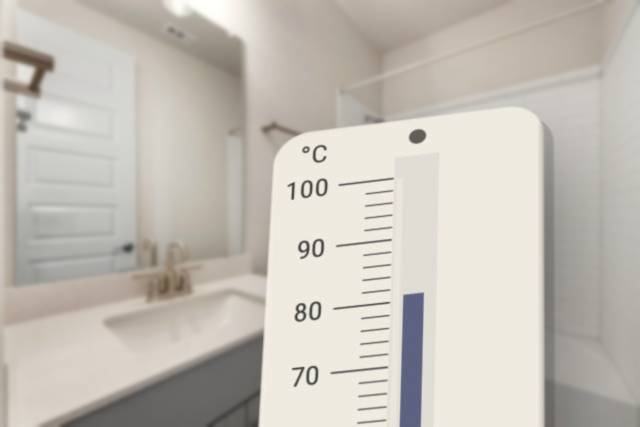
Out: 81
